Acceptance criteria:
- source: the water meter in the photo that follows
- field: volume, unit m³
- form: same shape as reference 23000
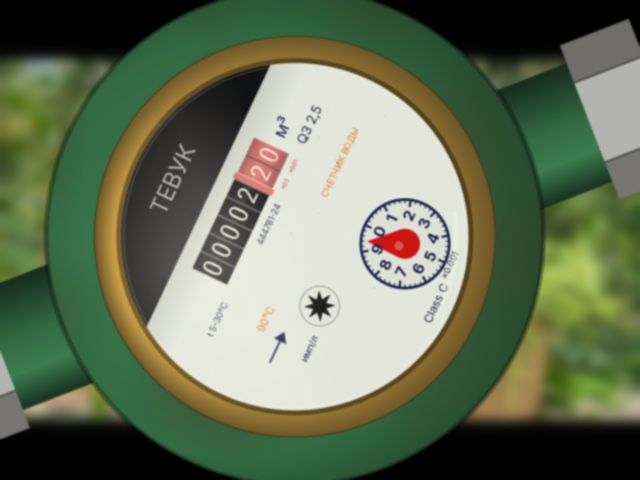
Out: 2.199
